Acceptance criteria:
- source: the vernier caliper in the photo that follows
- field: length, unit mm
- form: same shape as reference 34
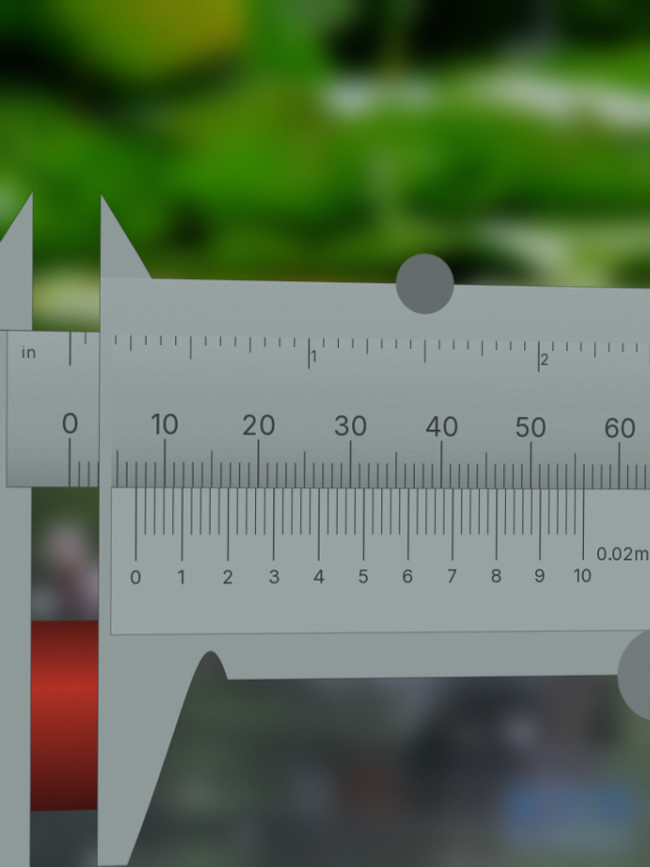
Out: 7.0
